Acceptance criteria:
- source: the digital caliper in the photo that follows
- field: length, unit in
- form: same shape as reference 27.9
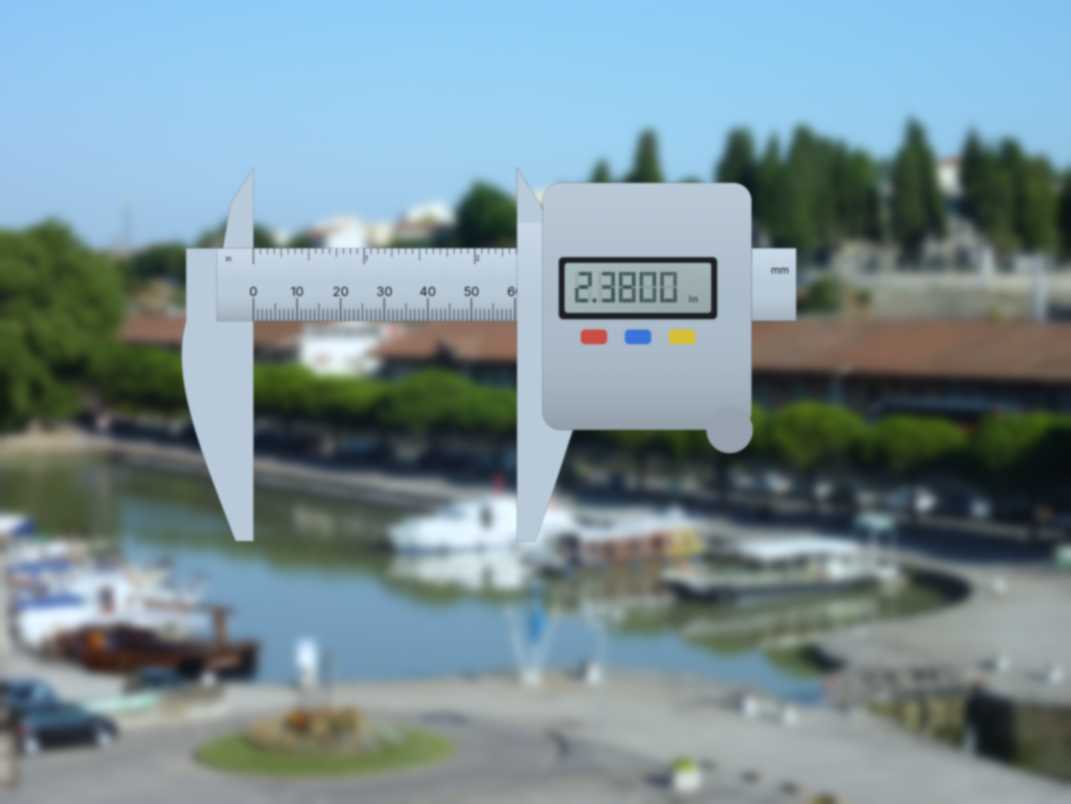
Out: 2.3800
